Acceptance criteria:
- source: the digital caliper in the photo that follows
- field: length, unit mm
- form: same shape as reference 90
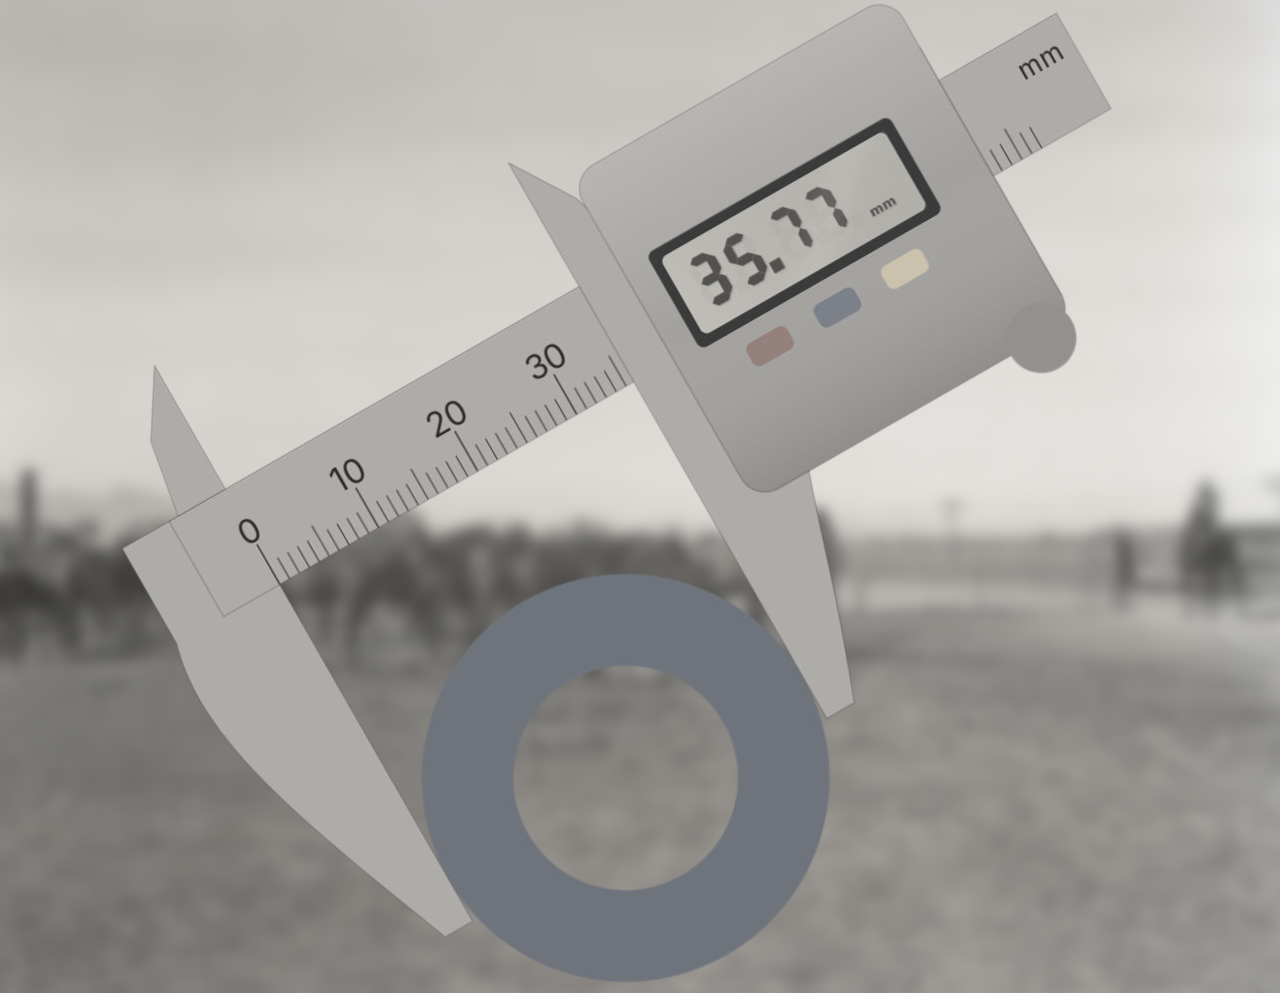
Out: 35.77
